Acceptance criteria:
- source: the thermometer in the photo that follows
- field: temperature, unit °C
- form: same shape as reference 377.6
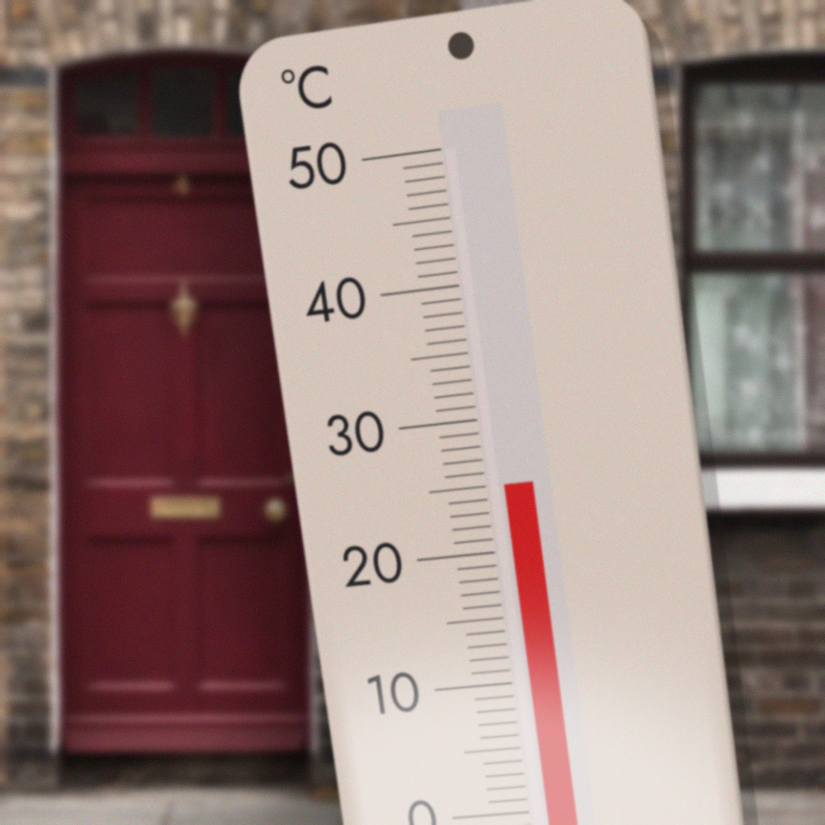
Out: 25
